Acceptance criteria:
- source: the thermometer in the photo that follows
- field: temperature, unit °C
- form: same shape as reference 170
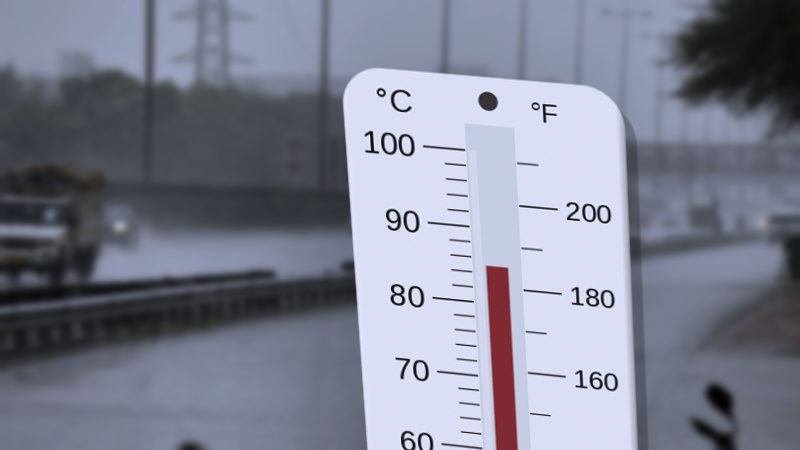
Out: 85
